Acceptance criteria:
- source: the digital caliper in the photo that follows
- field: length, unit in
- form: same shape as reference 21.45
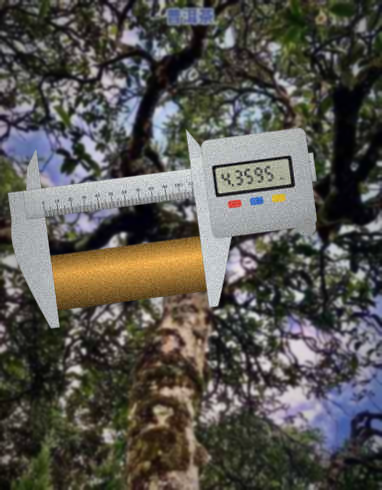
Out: 4.3595
